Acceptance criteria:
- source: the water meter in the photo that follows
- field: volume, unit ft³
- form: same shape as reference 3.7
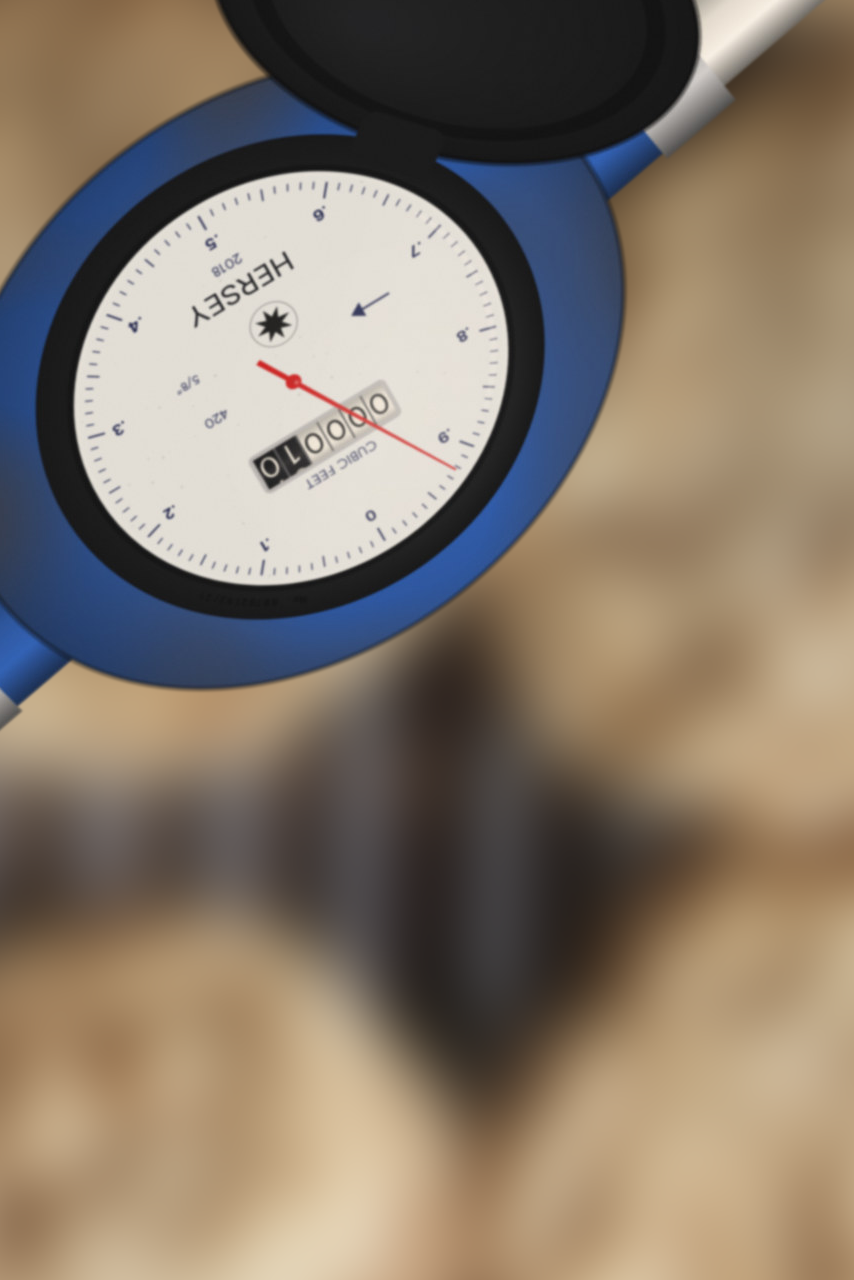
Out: 9.92
